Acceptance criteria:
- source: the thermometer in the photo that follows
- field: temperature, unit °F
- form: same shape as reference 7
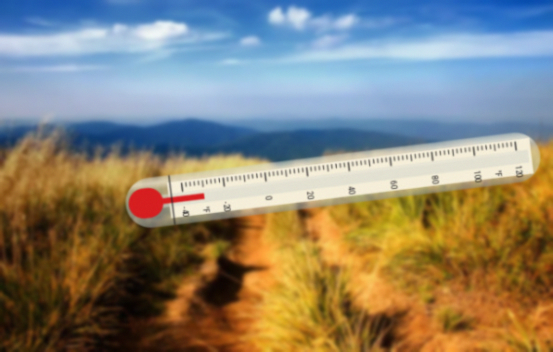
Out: -30
